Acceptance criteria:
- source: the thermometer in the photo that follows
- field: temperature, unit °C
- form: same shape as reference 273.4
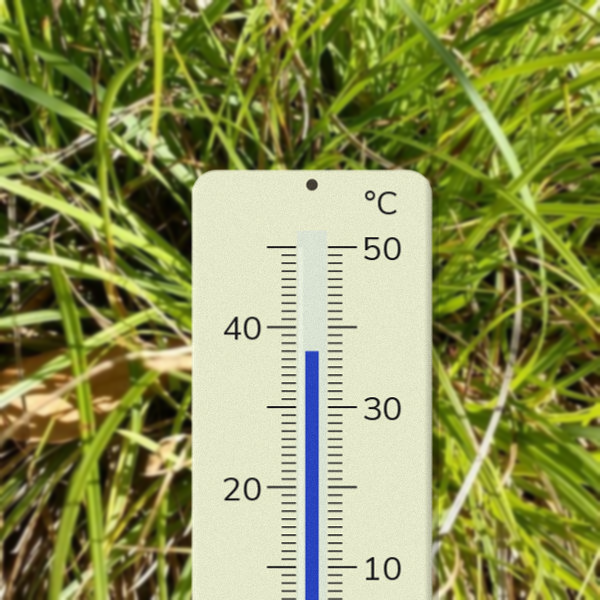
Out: 37
